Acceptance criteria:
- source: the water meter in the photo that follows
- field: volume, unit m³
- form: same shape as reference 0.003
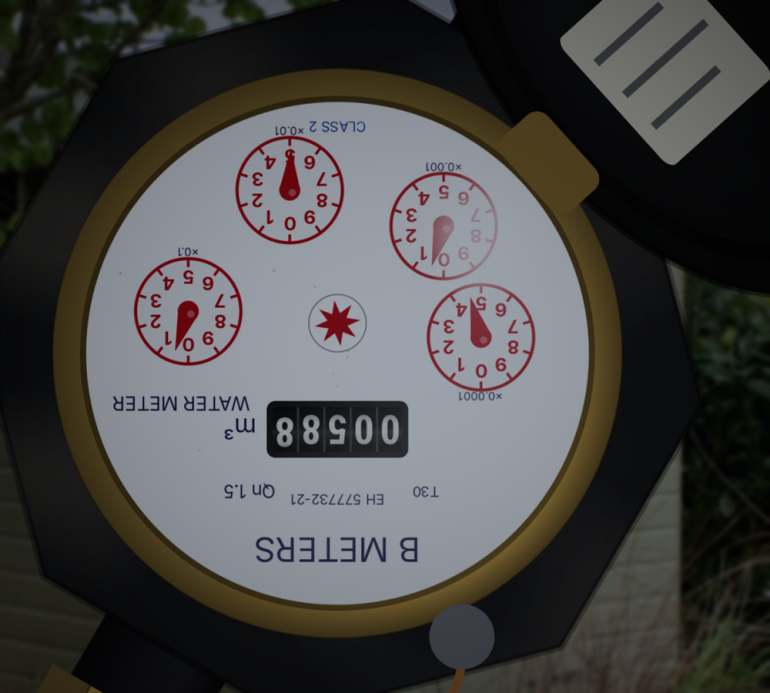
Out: 588.0504
